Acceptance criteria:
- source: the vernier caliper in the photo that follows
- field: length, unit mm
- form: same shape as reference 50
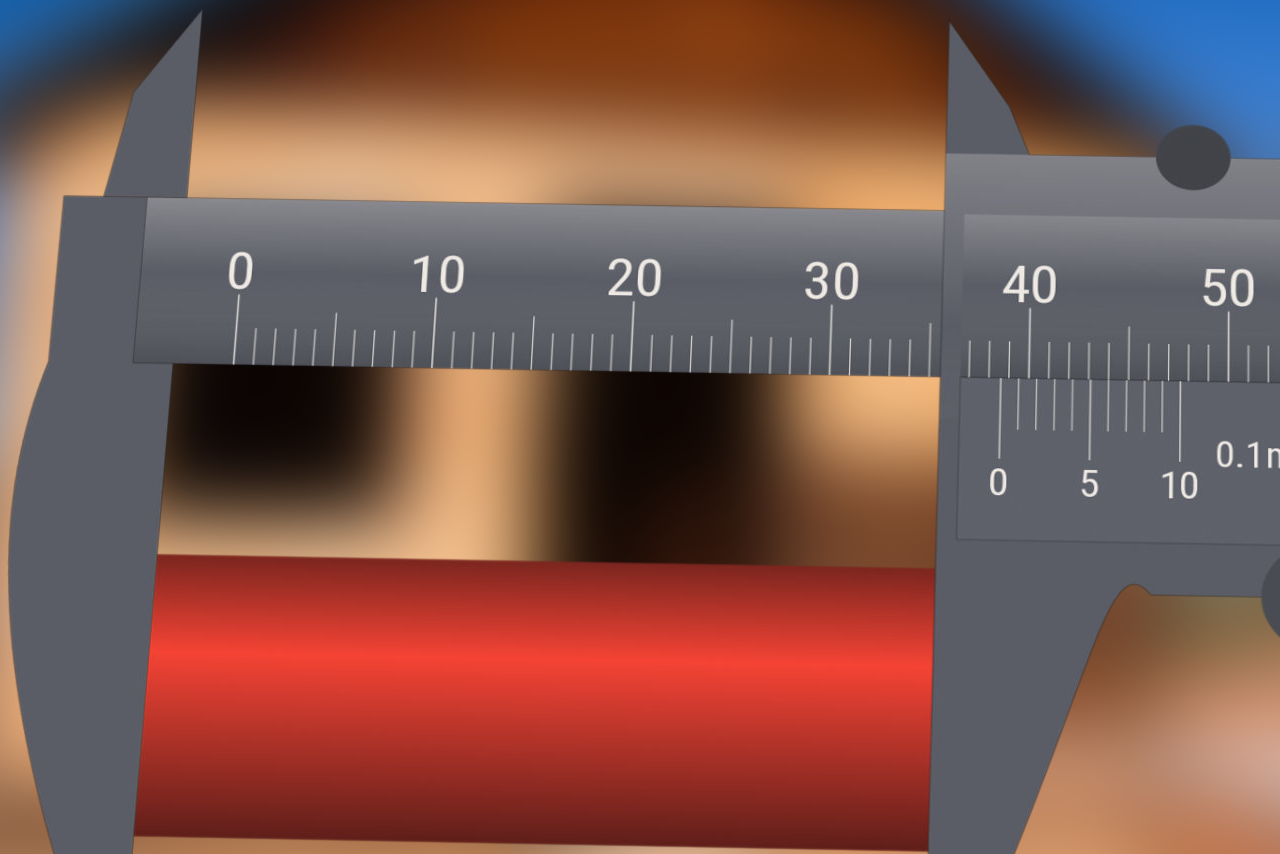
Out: 38.6
